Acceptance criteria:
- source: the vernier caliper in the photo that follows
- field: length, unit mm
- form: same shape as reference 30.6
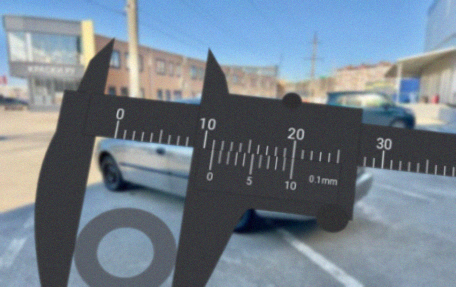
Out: 11.0
